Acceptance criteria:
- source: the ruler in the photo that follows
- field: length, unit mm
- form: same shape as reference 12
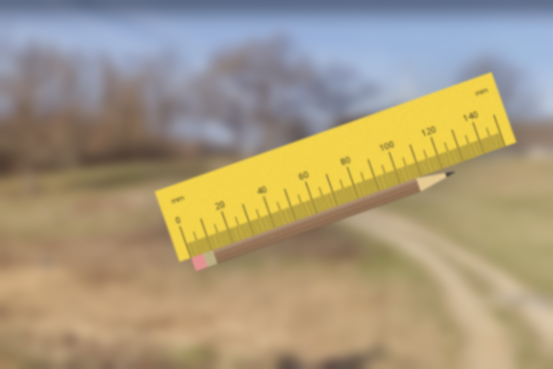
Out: 125
